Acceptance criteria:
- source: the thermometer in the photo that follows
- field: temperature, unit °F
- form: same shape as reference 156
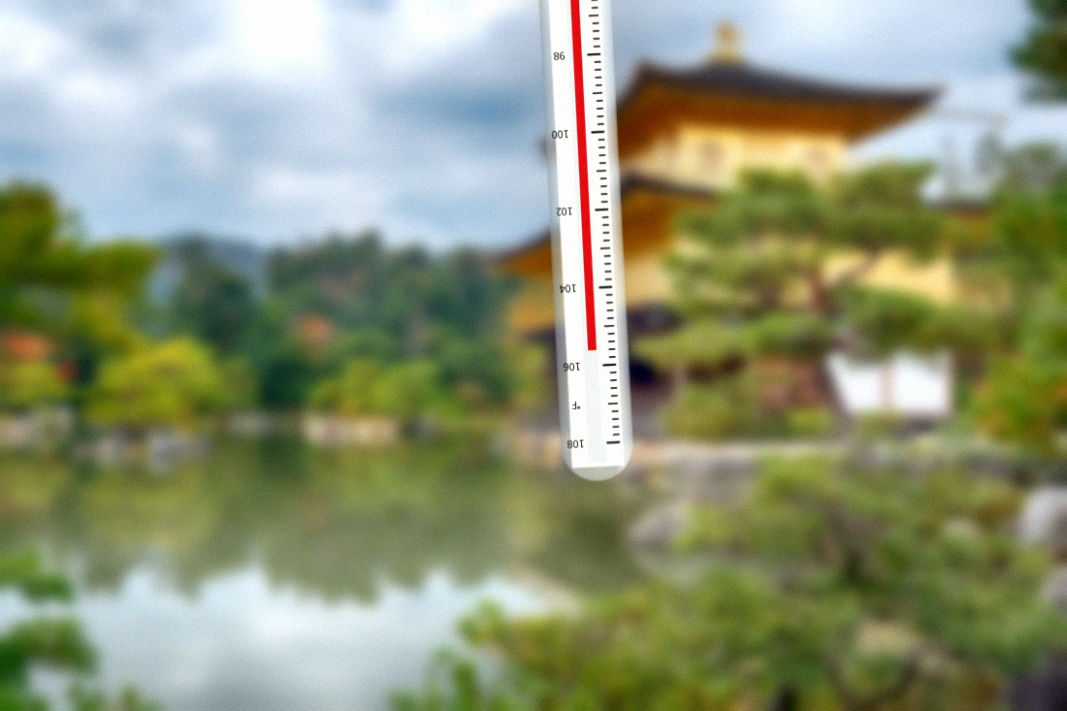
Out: 105.6
